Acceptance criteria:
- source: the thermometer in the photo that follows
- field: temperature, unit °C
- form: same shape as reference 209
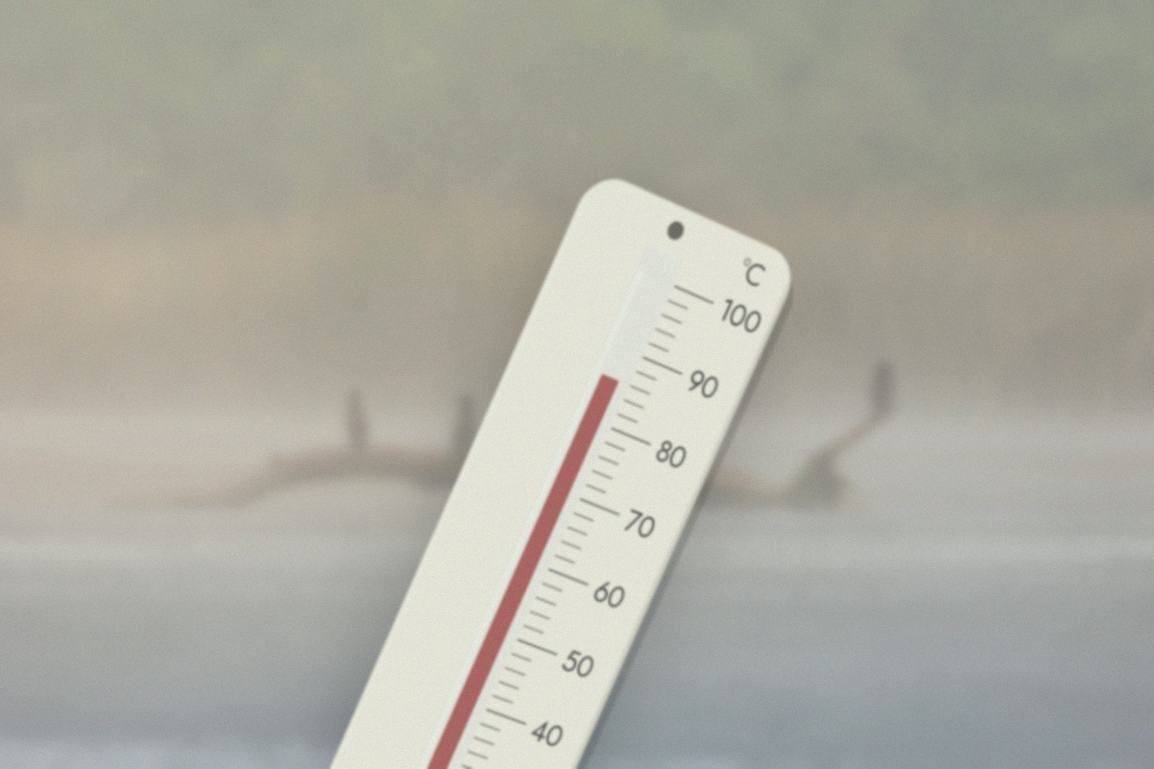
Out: 86
